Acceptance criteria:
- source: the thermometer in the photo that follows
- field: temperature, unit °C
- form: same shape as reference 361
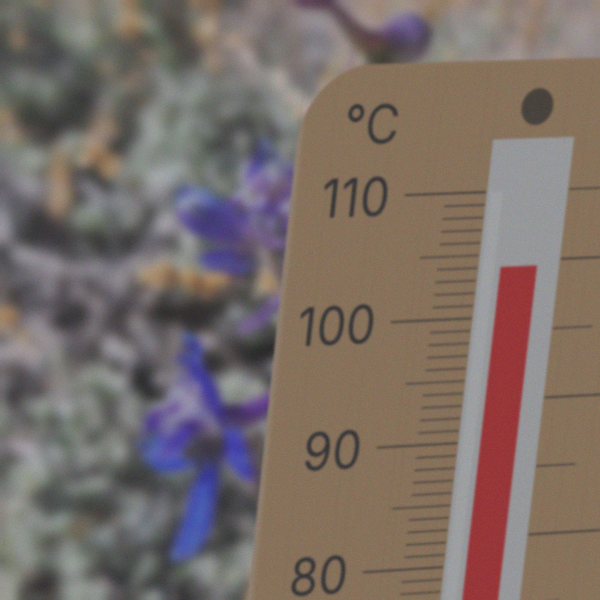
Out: 104
